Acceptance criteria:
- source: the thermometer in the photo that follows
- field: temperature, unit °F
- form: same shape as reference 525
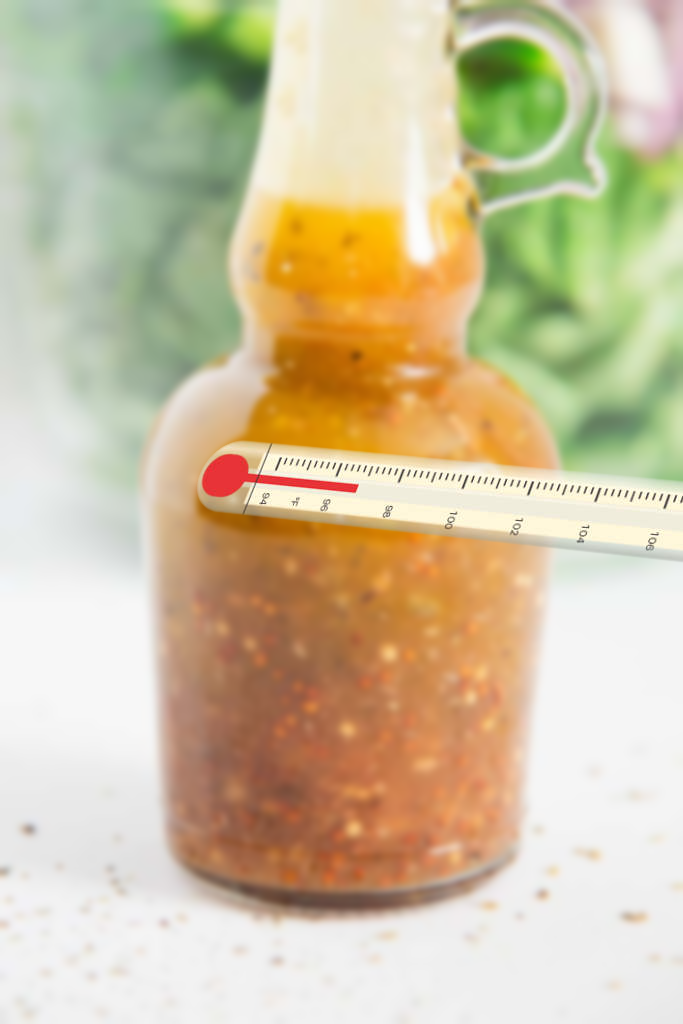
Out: 96.8
